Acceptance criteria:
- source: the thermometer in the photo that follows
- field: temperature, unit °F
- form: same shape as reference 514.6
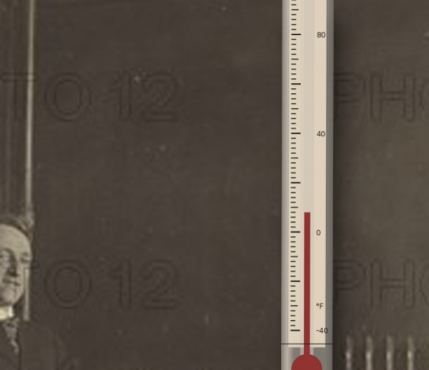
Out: 8
